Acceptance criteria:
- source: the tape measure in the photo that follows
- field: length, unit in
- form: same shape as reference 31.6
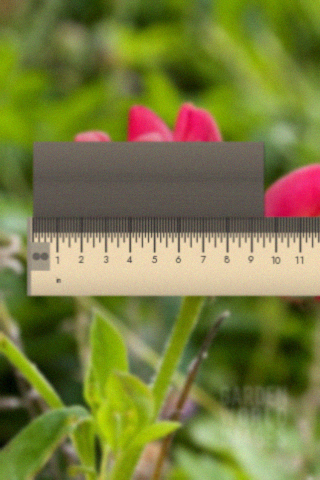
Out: 9.5
